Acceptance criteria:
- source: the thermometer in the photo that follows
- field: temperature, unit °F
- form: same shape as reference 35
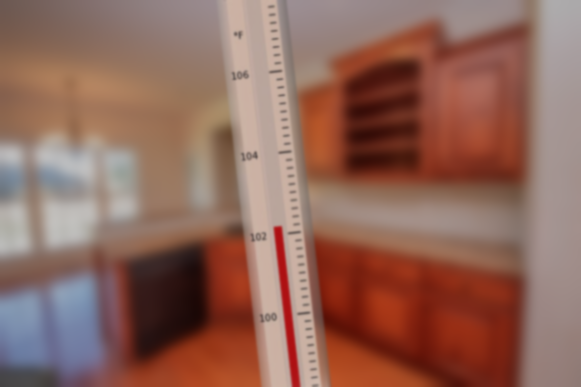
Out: 102.2
